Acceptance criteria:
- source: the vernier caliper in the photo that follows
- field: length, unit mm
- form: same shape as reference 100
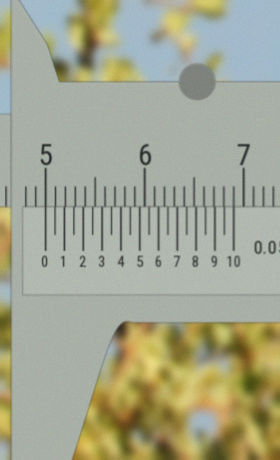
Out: 50.0
